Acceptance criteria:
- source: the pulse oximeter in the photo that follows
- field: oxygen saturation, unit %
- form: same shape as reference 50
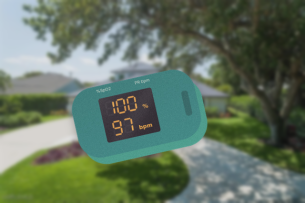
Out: 100
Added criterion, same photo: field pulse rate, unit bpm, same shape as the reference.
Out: 97
